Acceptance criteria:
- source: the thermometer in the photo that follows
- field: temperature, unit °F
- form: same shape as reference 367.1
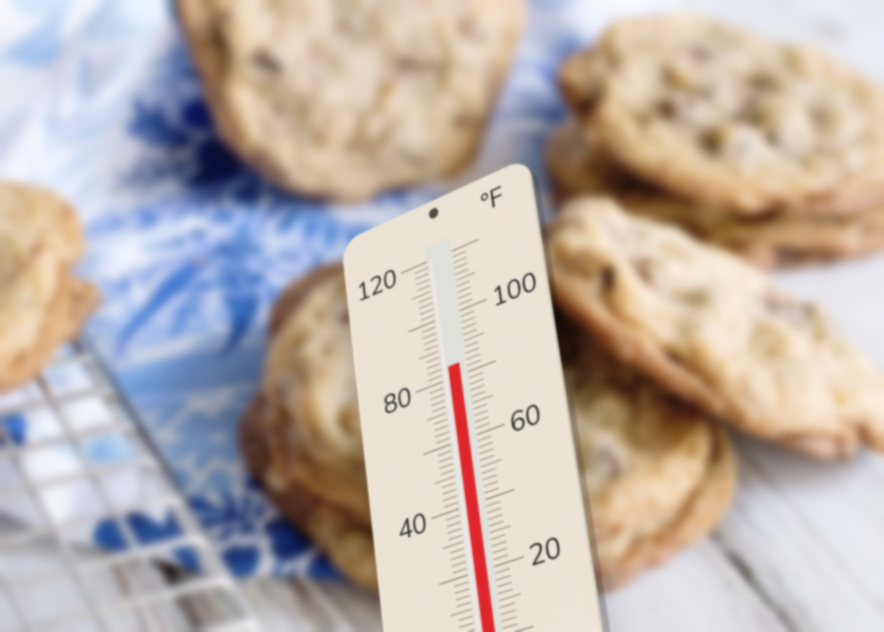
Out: 84
